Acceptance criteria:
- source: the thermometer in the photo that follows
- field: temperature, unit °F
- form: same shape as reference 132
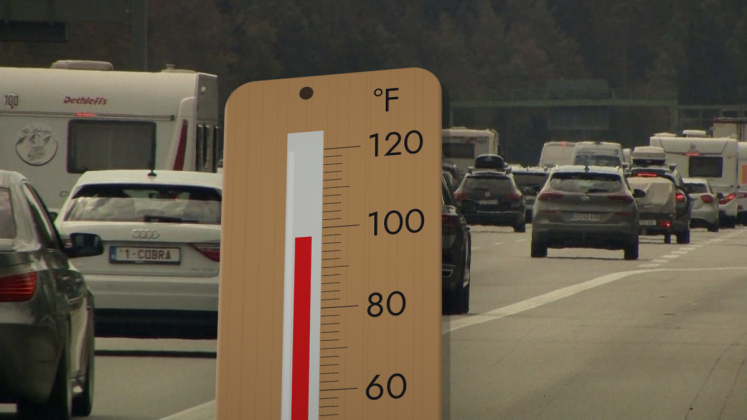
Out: 98
